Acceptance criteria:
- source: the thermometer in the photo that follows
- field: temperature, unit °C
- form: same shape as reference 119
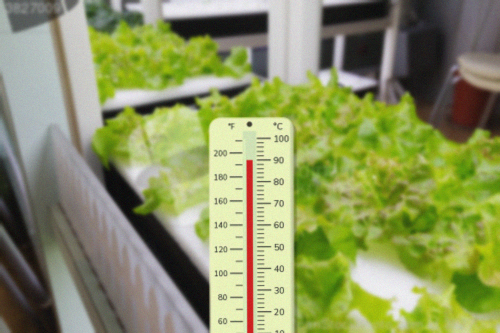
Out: 90
